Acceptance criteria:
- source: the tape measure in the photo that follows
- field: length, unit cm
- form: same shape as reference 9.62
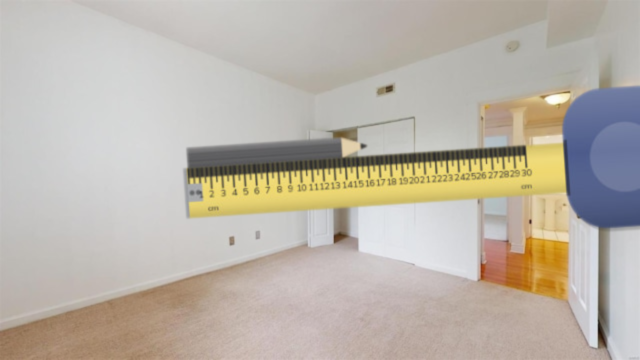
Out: 16
